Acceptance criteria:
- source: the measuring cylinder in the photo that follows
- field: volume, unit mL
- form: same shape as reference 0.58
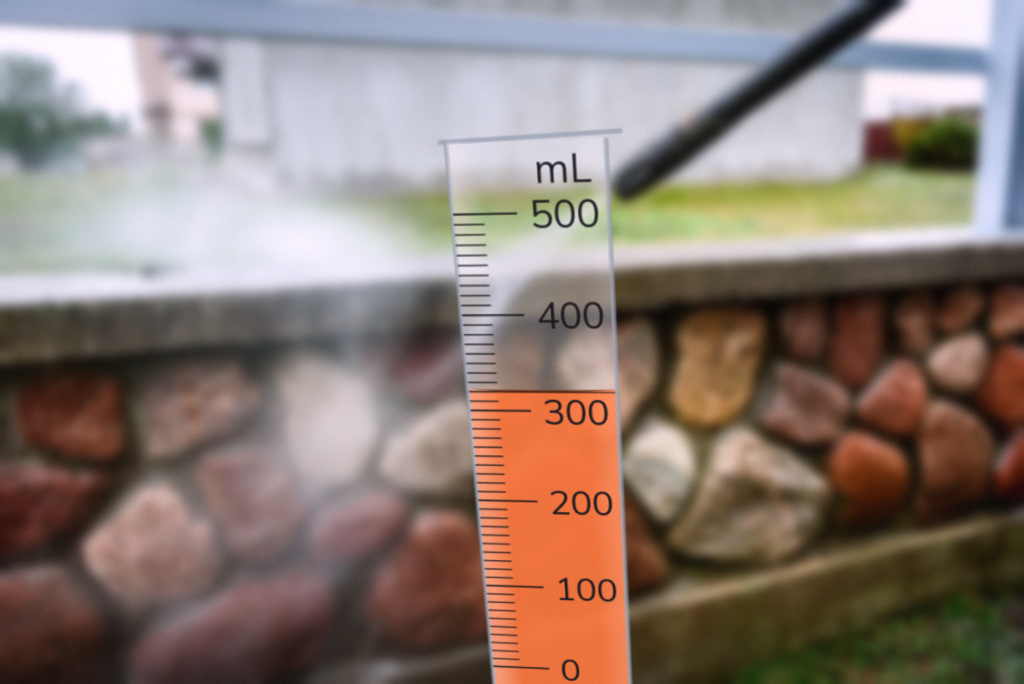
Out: 320
